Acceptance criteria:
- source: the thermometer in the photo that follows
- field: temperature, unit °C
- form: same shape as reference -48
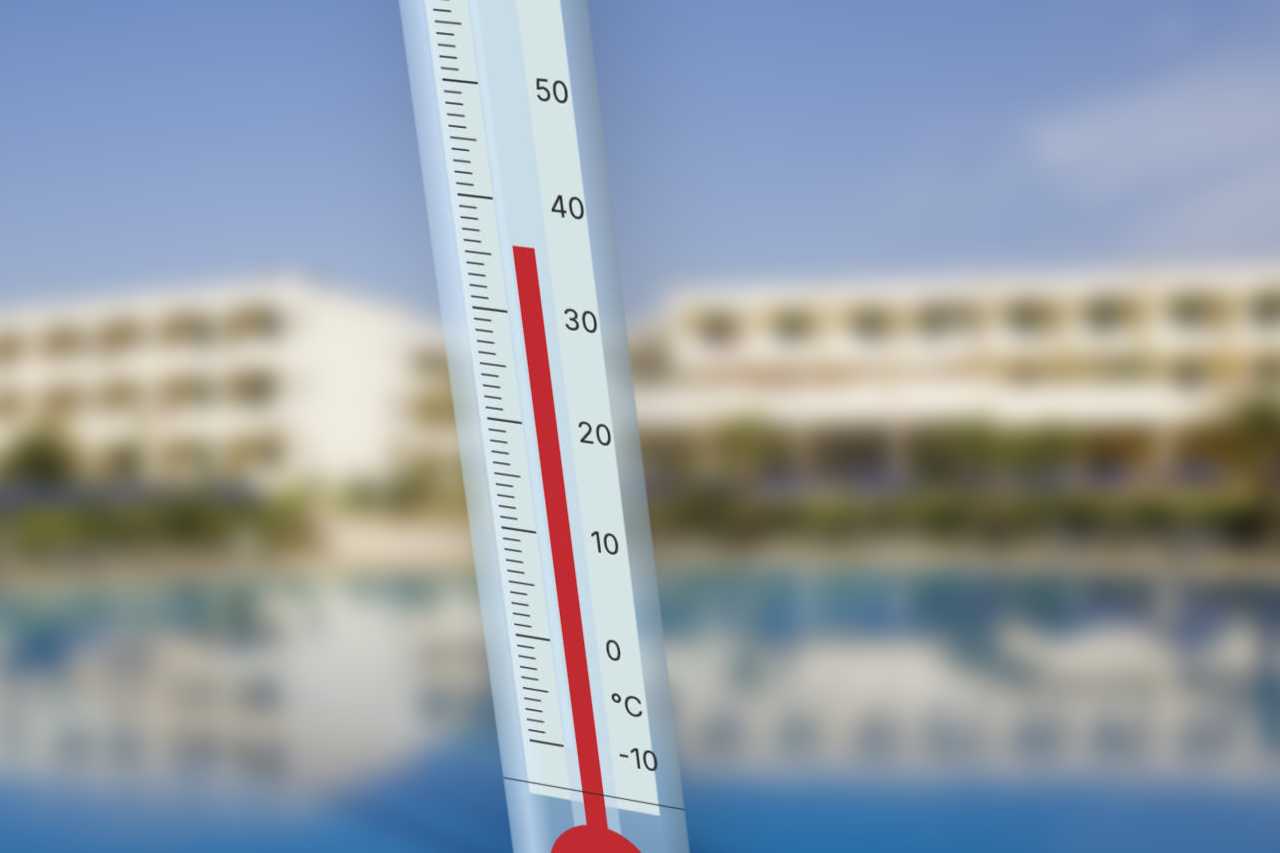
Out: 36
